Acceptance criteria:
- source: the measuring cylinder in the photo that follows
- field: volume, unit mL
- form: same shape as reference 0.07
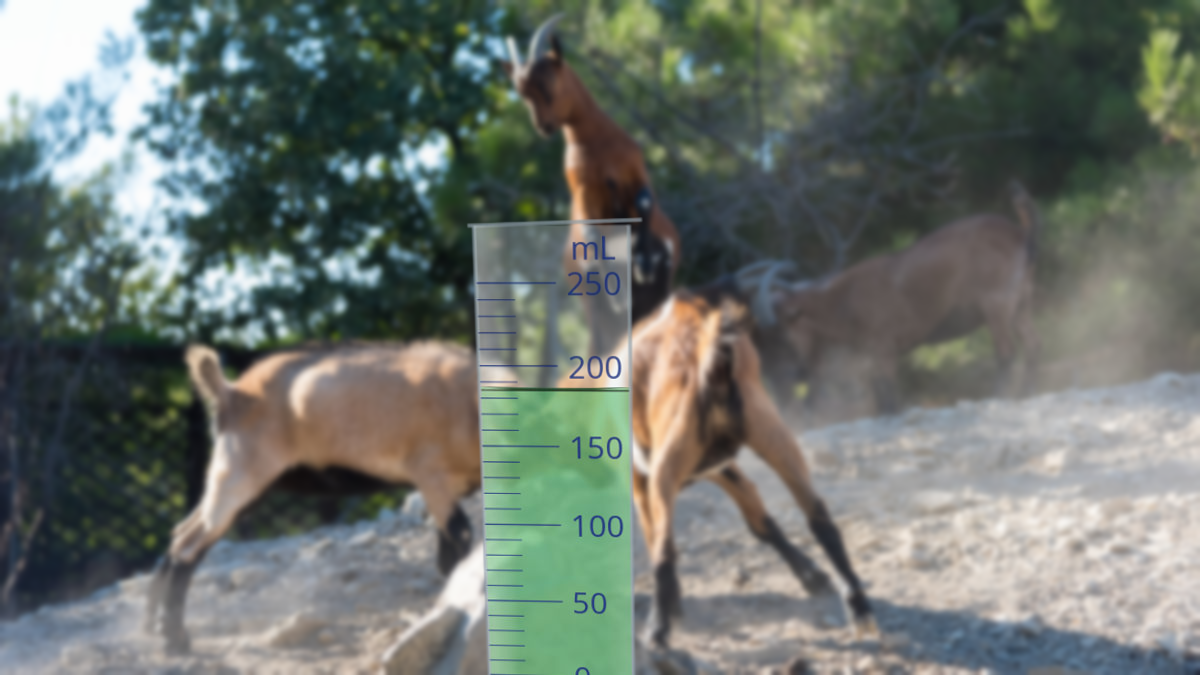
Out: 185
